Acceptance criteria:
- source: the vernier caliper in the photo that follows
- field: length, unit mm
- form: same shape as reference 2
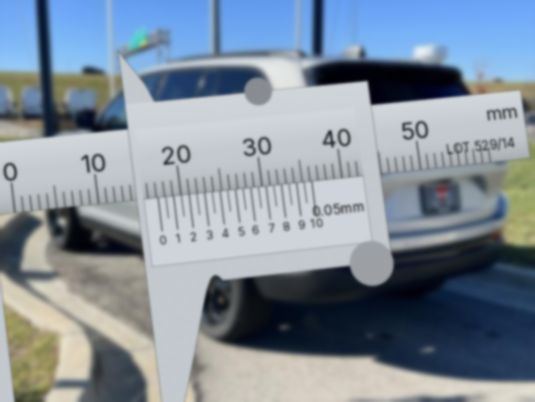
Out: 17.2
